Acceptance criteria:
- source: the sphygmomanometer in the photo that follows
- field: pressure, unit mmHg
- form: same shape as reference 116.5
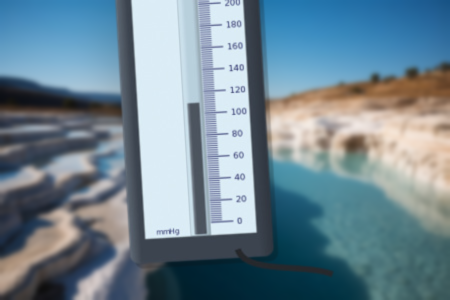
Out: 110
